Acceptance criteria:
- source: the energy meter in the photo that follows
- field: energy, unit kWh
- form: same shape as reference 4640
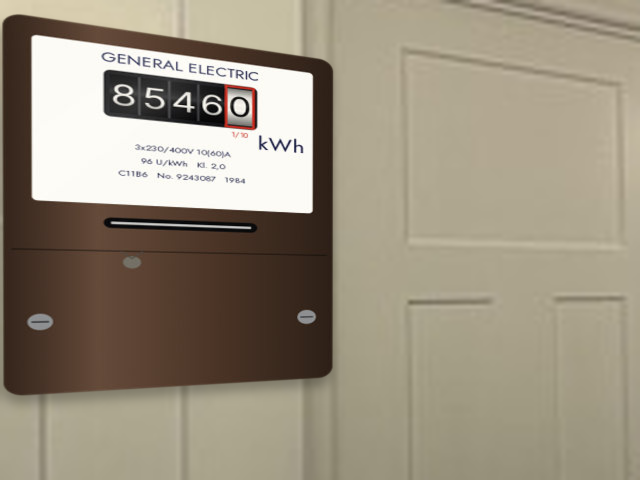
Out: 8546.0
